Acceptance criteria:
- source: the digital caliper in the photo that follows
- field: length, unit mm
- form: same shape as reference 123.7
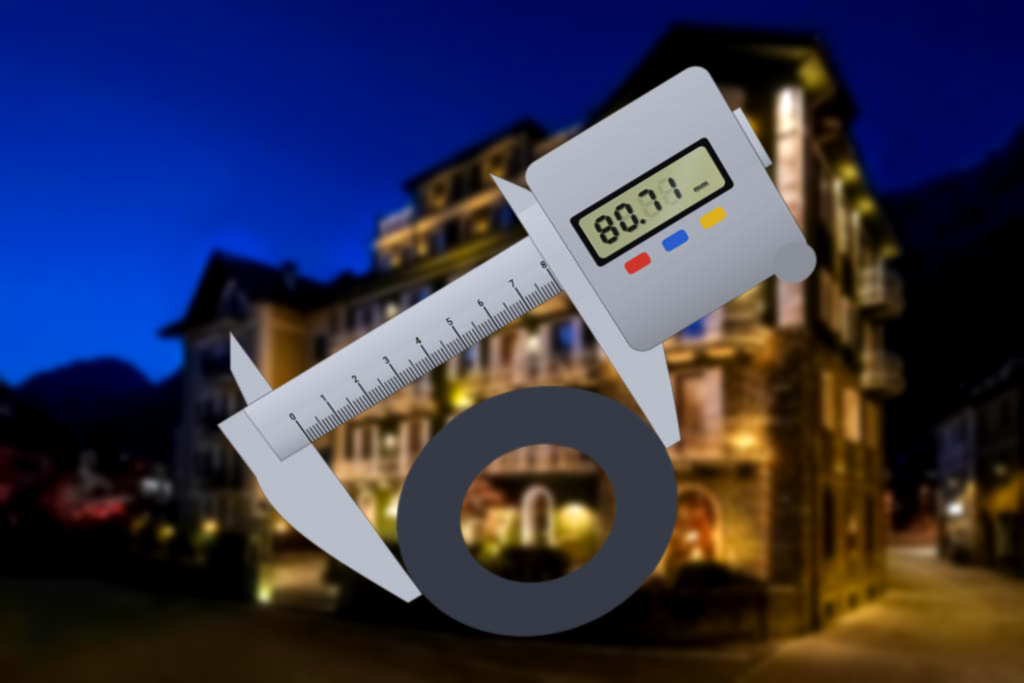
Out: 80.71
